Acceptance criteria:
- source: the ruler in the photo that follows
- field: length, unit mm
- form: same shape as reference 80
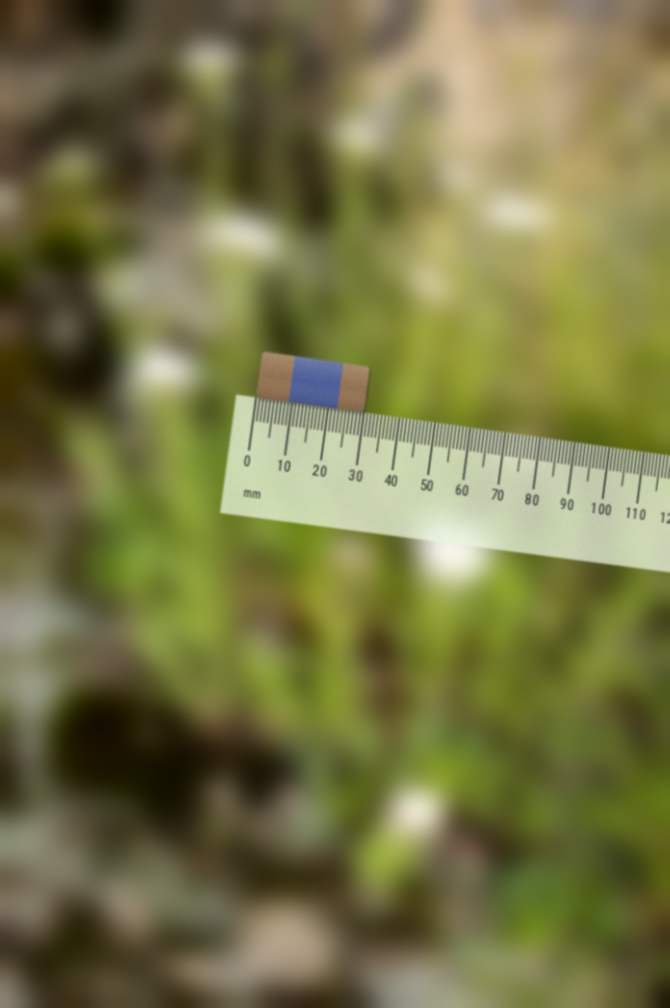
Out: 30
